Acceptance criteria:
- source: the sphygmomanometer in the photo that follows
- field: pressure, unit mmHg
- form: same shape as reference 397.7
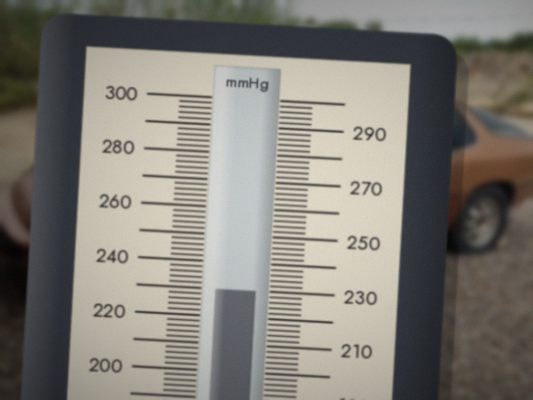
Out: 230
